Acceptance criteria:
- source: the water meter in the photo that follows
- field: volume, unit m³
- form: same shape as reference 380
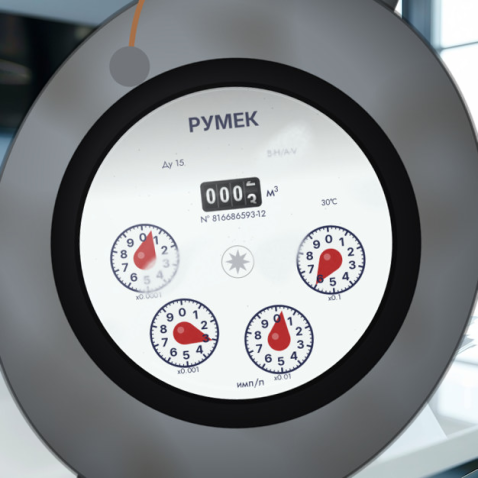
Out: 2.6030
